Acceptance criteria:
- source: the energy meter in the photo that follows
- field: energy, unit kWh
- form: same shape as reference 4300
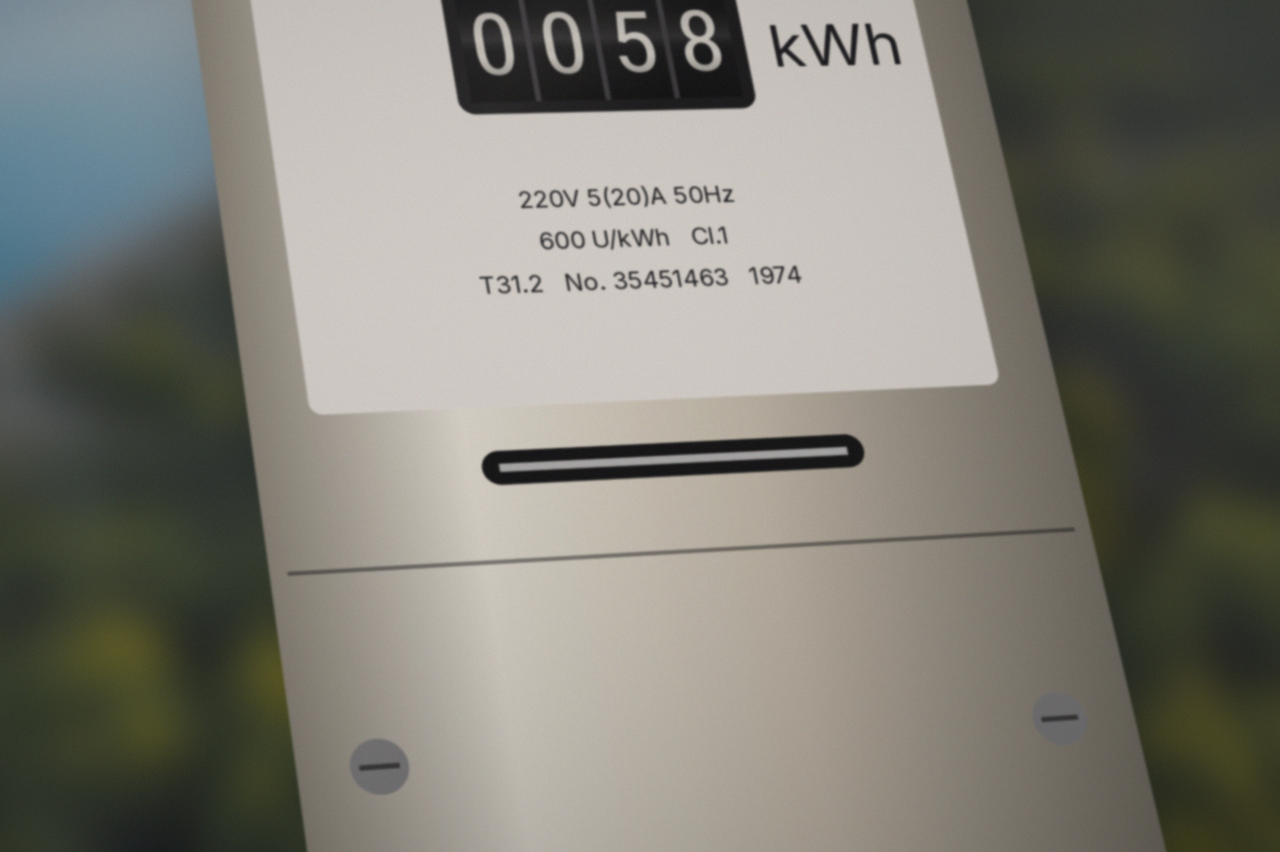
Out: 58
